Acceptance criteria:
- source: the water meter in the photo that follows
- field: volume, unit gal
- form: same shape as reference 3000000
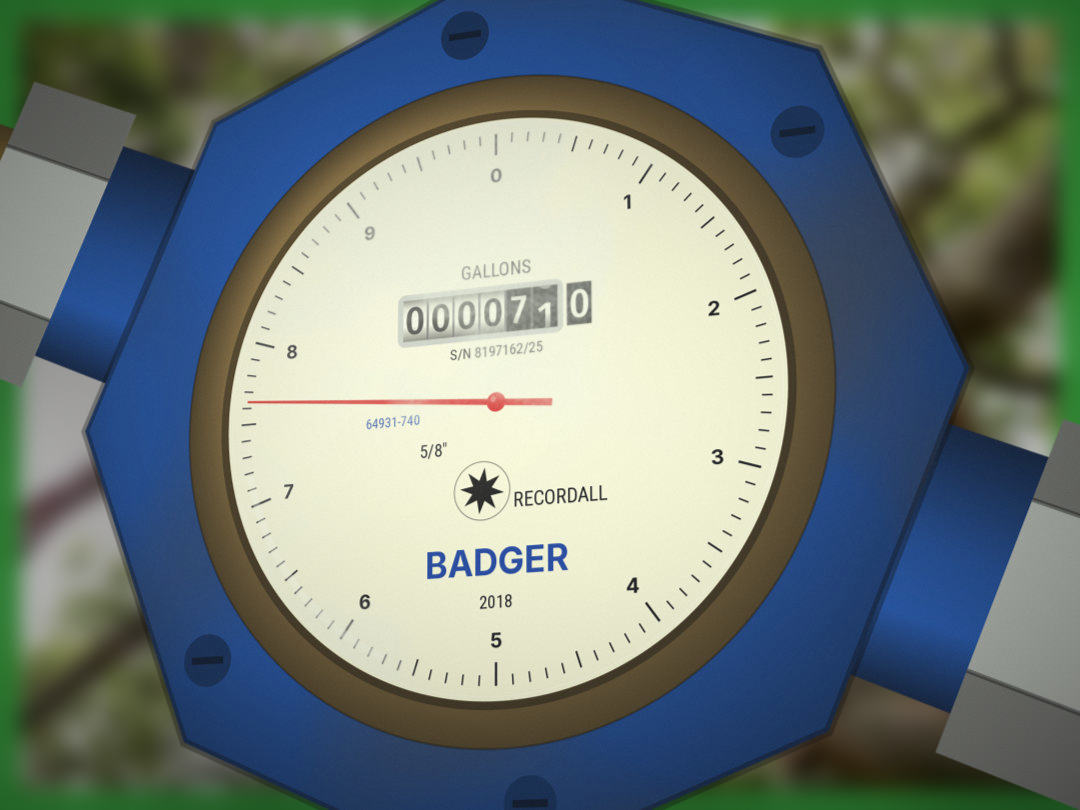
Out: 707.6
